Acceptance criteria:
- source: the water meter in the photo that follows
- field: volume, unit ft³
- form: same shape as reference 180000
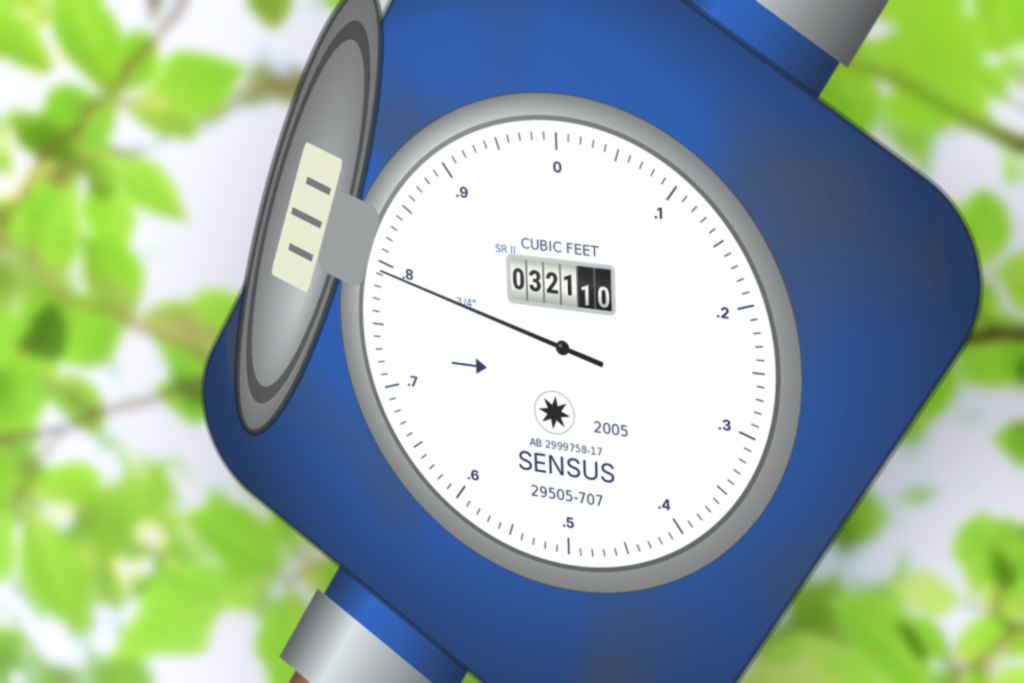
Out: 32109.79
